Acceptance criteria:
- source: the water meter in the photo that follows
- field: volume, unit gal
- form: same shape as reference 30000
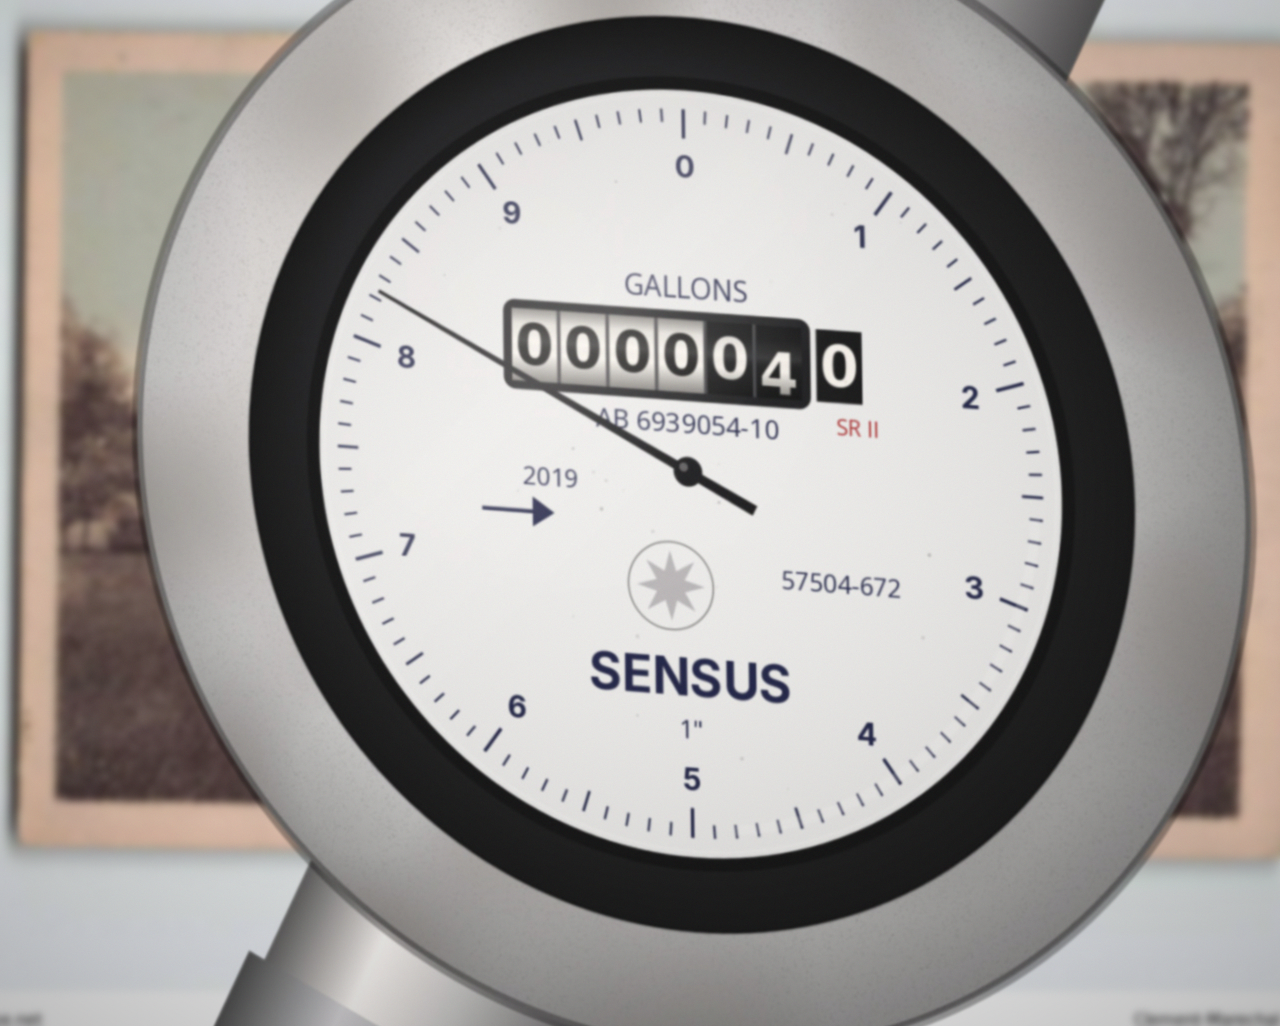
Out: 38.2
